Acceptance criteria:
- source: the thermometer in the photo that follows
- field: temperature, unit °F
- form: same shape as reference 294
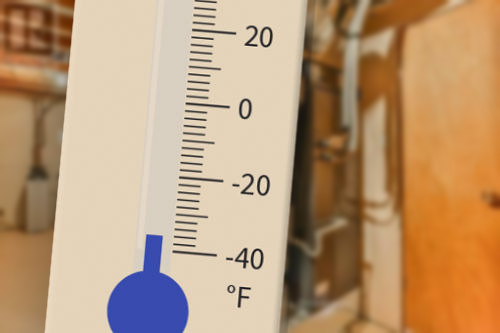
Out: -36
